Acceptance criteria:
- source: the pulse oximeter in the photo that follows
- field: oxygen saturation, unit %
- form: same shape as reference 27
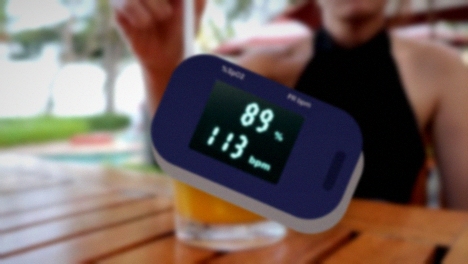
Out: 89
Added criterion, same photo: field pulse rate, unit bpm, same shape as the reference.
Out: 113
